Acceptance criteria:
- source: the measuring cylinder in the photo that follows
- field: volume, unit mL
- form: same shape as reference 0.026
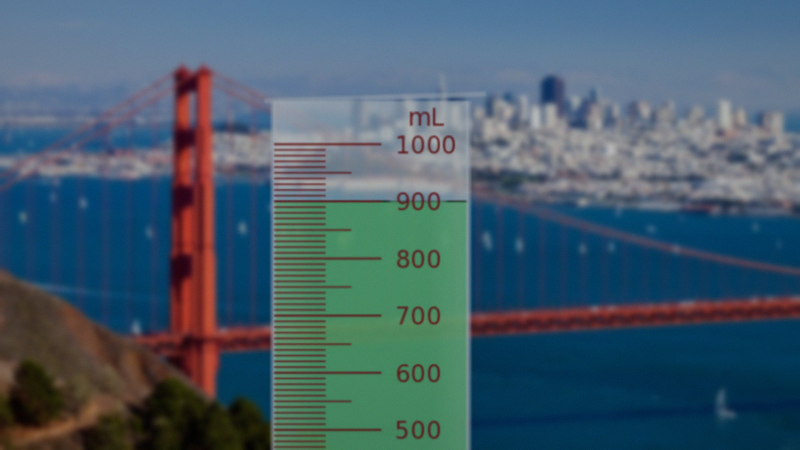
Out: 900
